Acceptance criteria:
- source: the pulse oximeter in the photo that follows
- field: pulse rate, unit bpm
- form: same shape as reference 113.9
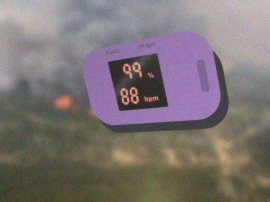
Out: 88
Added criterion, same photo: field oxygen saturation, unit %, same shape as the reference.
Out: 99
